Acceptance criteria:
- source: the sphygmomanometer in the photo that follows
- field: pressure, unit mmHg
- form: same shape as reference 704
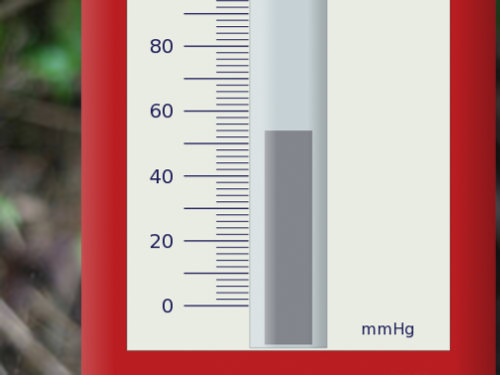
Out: 54
